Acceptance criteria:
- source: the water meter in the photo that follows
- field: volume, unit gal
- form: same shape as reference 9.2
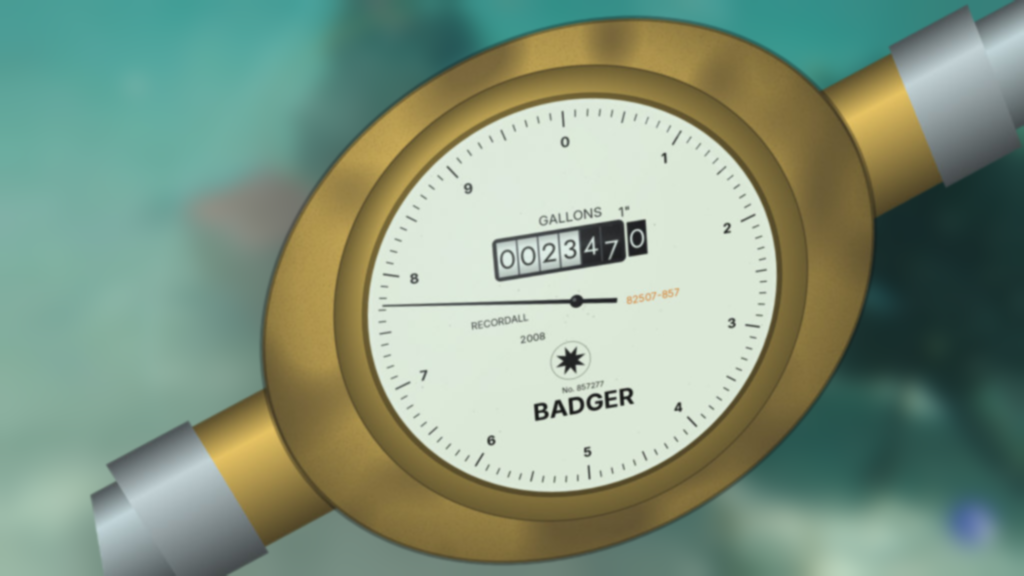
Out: 23467.7
